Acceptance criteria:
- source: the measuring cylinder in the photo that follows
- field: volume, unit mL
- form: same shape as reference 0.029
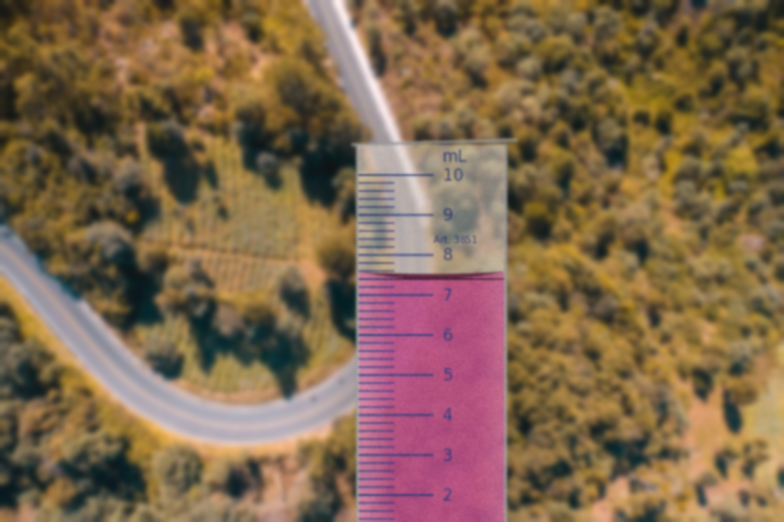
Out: 7.4
